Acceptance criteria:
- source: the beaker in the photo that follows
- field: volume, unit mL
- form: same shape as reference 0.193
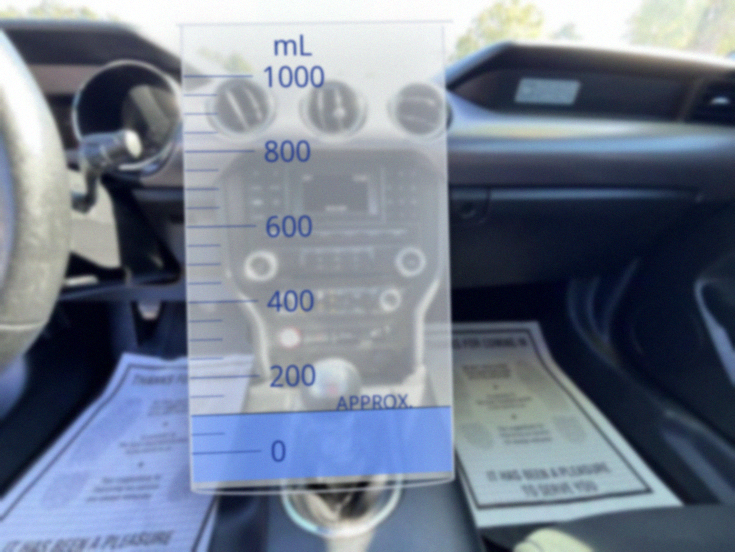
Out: 100
